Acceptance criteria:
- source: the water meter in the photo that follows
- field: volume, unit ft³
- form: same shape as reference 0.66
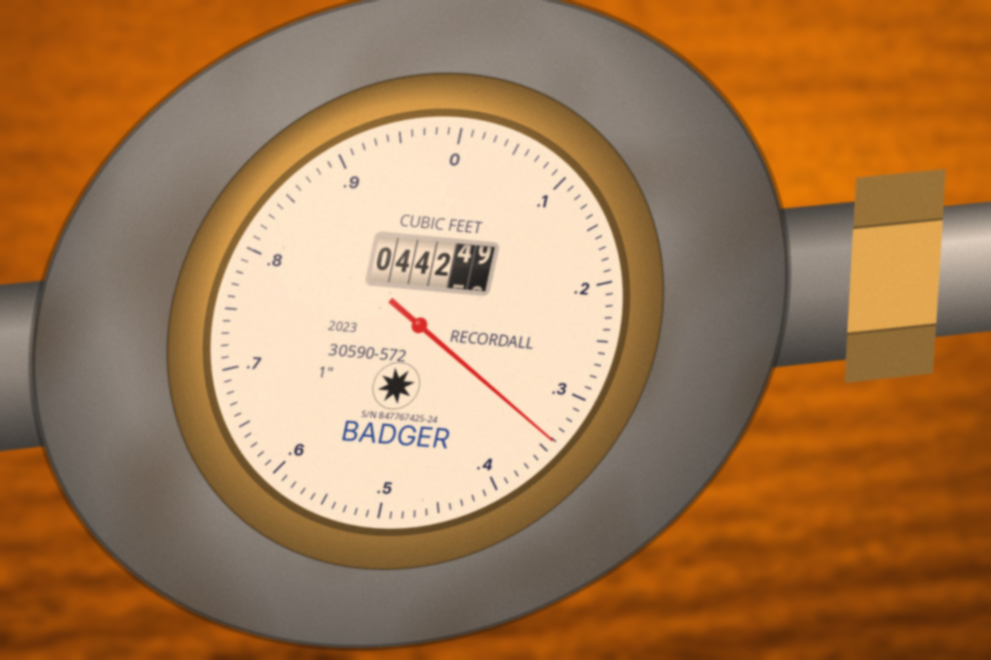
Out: 44249.34
